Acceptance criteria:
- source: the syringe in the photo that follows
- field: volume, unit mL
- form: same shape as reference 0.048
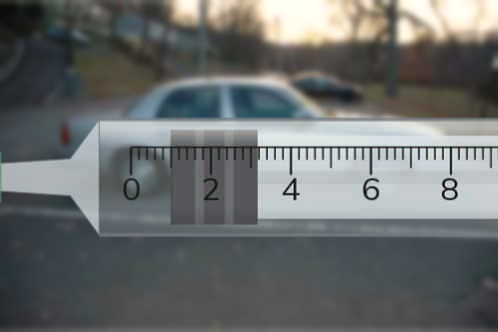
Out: 1
